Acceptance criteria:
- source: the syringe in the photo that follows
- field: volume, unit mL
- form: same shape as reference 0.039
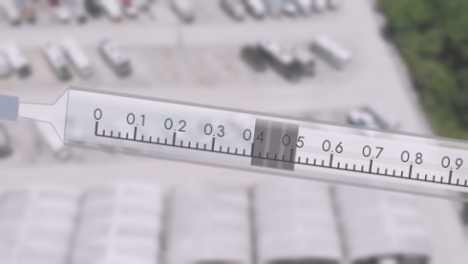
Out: 0.4
